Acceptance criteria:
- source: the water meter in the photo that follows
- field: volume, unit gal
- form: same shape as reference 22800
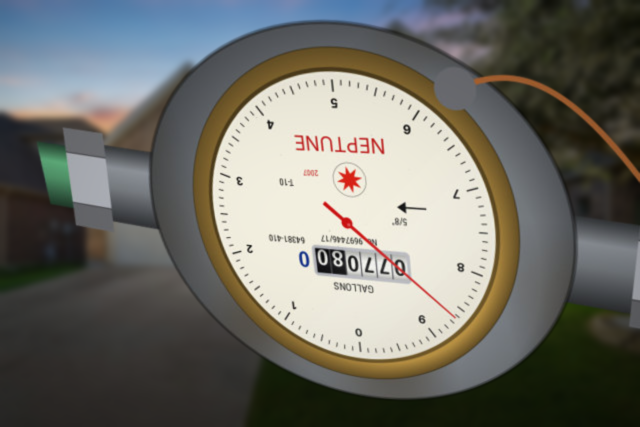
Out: 770798.6
